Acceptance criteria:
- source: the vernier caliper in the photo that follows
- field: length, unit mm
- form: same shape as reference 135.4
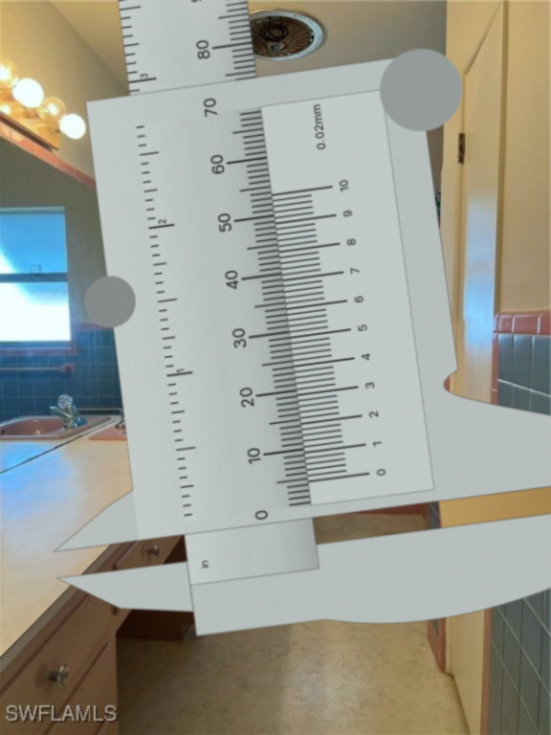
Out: 4.5
